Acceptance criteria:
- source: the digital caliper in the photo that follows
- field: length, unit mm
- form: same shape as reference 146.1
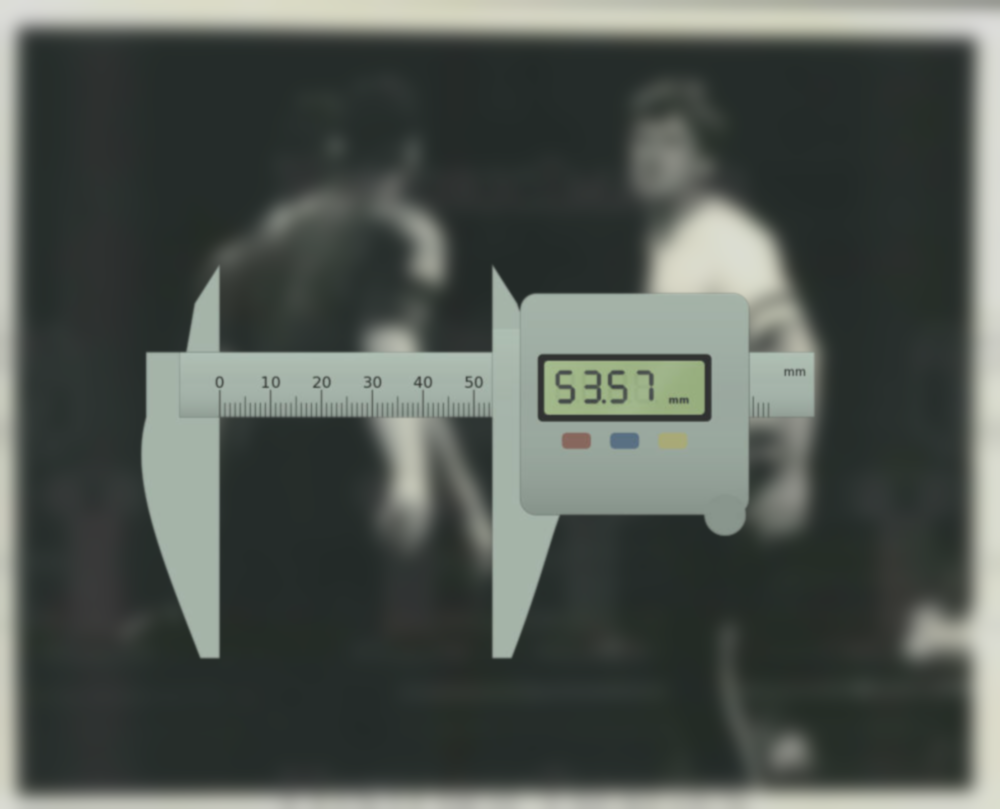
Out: 53.57
